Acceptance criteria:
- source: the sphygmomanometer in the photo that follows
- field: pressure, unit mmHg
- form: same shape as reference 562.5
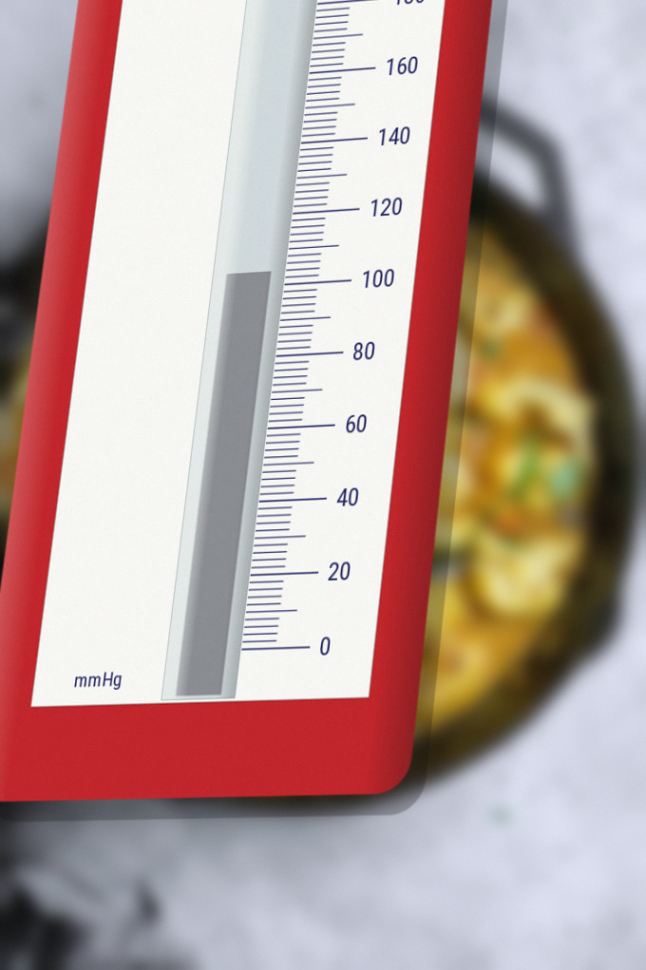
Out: 104
